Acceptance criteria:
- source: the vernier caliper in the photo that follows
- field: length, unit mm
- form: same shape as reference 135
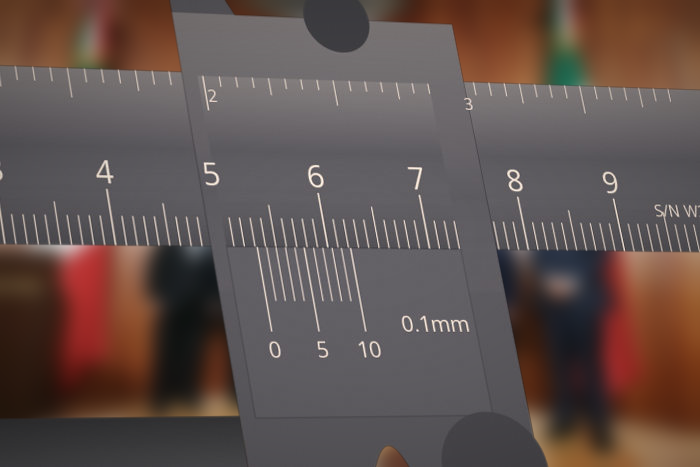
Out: 53.2
